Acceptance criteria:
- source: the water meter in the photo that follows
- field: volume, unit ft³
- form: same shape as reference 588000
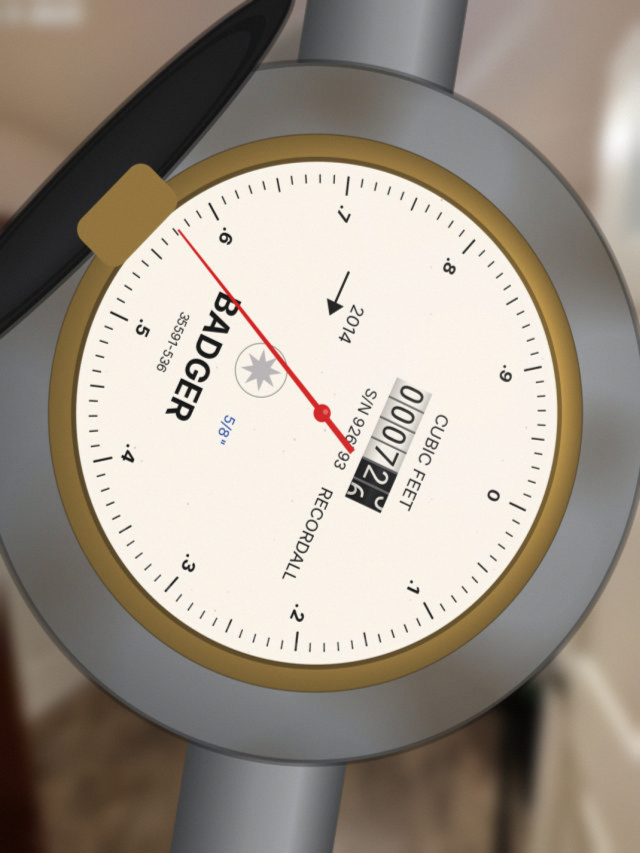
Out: 725.57
